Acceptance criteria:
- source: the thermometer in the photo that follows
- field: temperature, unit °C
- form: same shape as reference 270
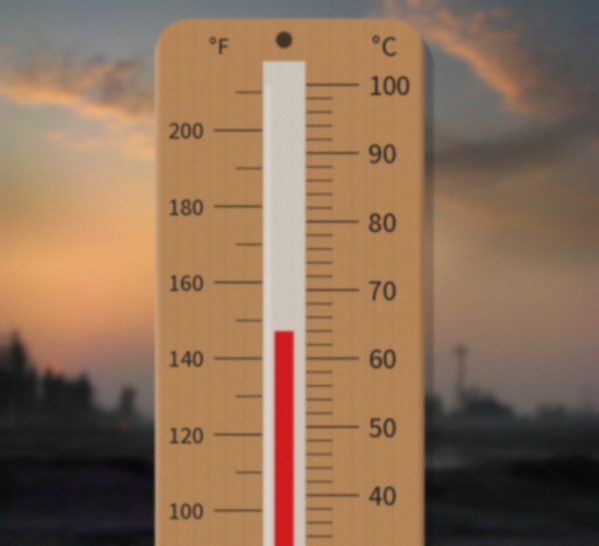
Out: 64
